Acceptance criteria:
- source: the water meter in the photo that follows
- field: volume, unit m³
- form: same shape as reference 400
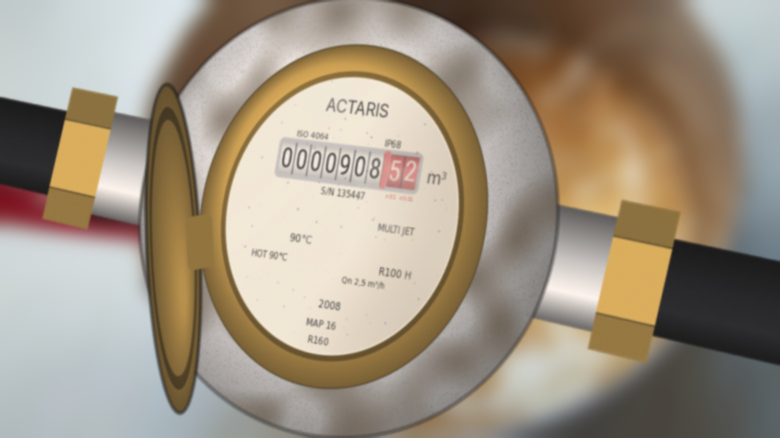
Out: 908.52
